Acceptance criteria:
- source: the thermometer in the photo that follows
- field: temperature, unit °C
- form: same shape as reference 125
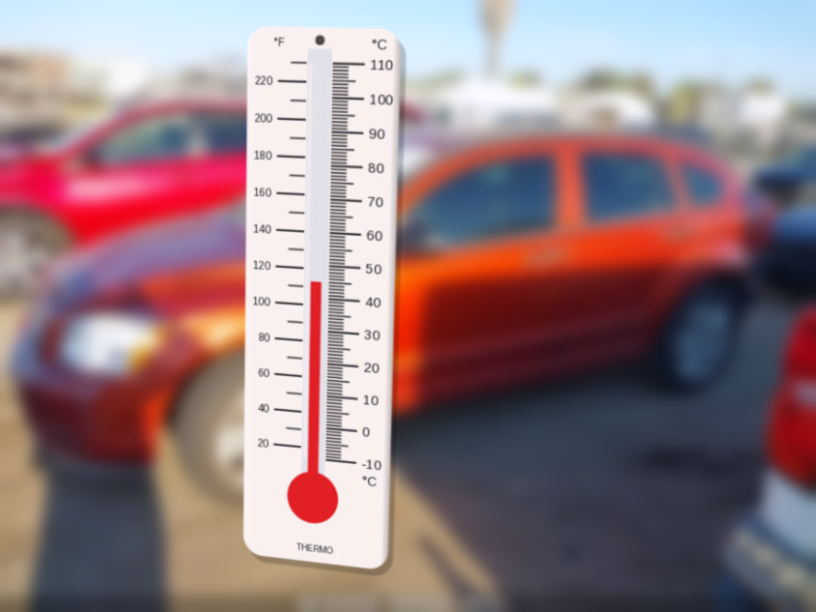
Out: 45
